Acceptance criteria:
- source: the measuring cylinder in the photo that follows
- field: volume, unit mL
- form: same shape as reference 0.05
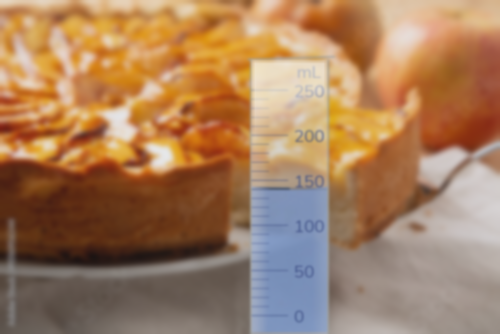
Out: 140
